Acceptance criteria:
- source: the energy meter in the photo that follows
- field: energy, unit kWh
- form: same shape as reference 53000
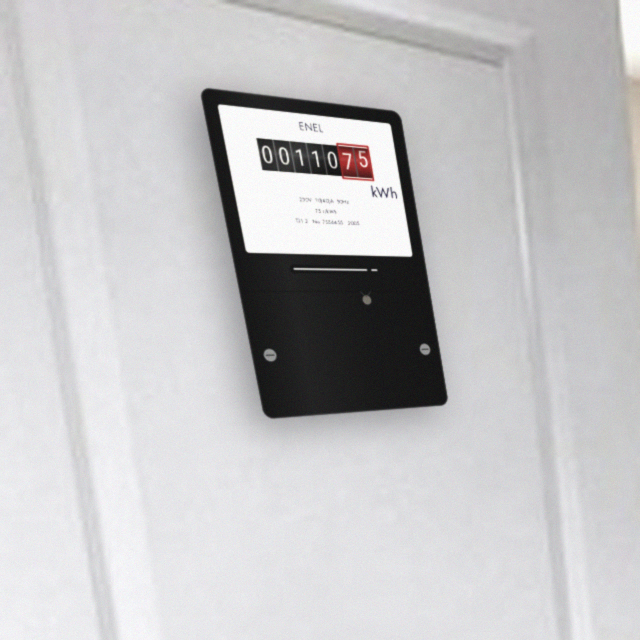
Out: 110.75
